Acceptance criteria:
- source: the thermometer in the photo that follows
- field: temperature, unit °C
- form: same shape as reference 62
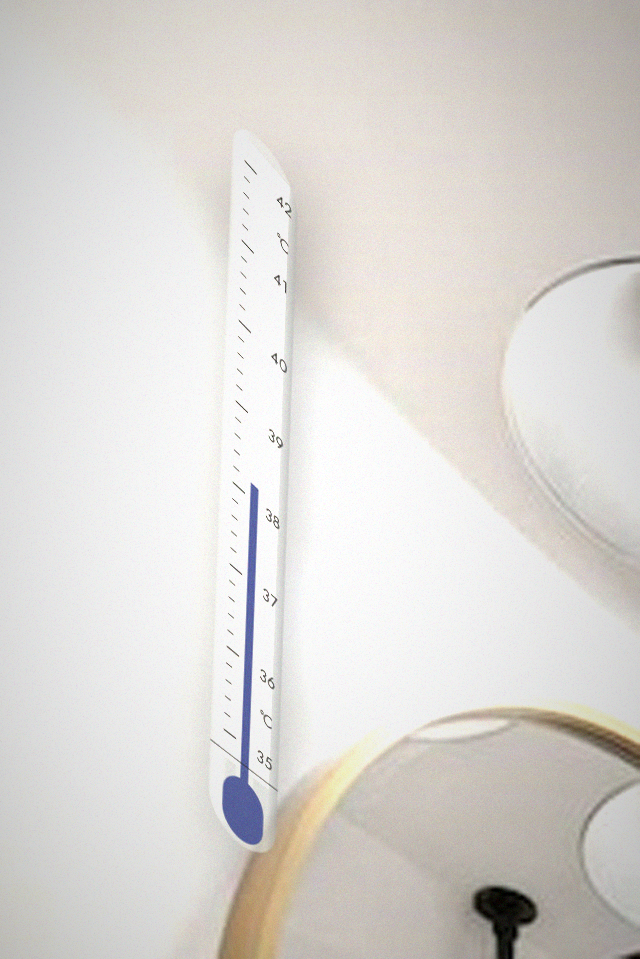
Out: 38.2
